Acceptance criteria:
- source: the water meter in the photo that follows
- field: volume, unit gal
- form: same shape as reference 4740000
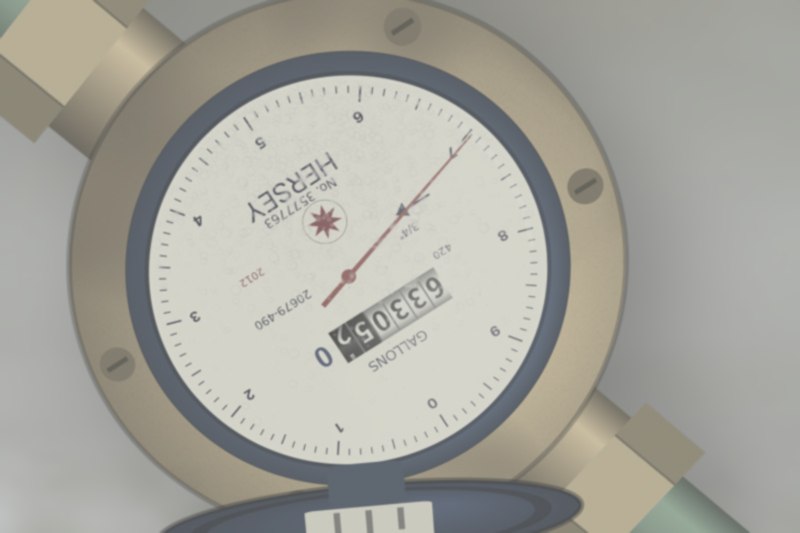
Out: 6330517.0
